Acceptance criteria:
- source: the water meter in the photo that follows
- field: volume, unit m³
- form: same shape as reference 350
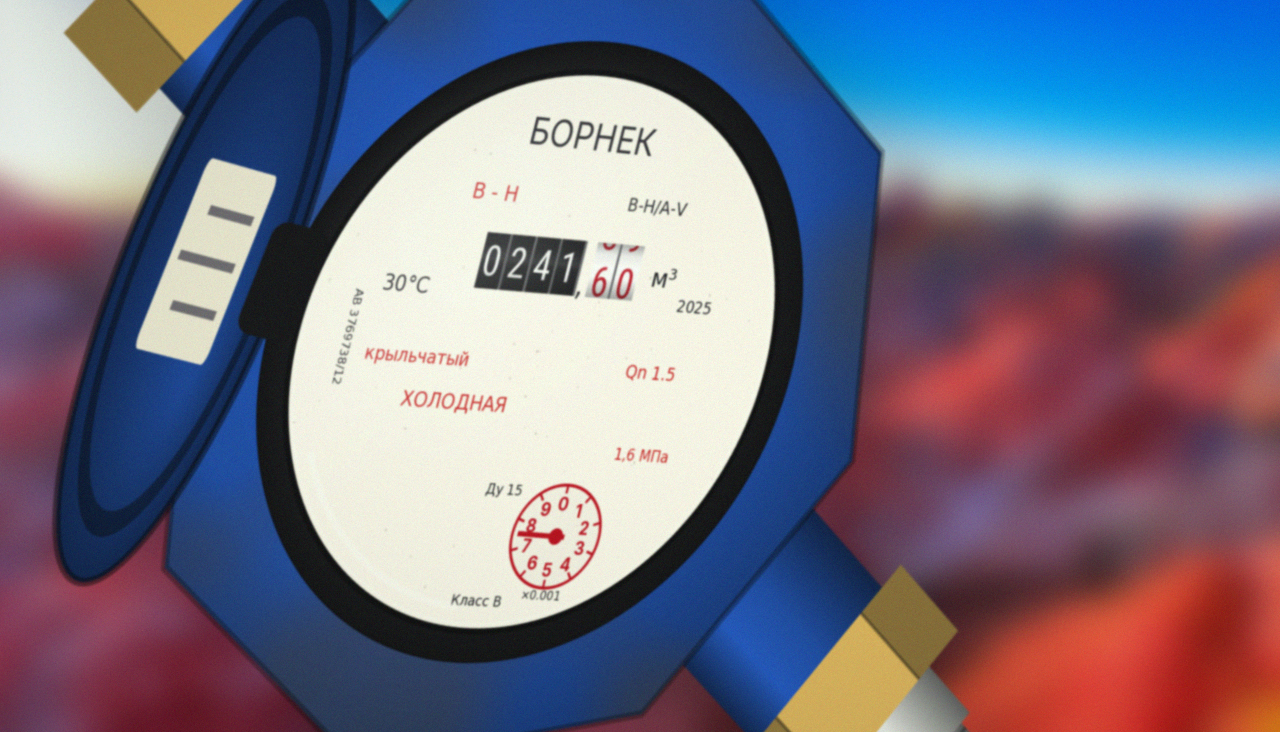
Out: 241.597
